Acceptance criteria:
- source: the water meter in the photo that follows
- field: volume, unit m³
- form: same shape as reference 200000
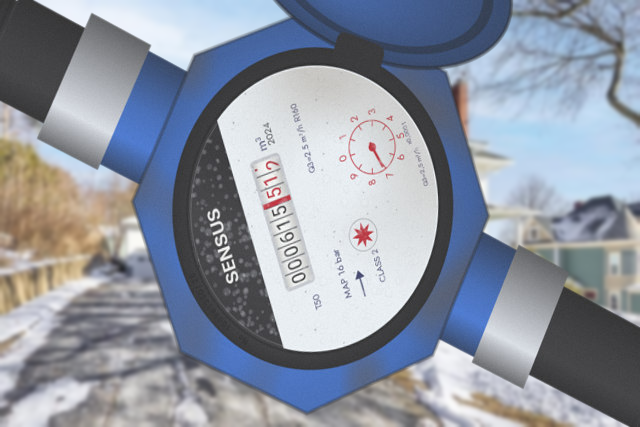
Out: 615.5117
